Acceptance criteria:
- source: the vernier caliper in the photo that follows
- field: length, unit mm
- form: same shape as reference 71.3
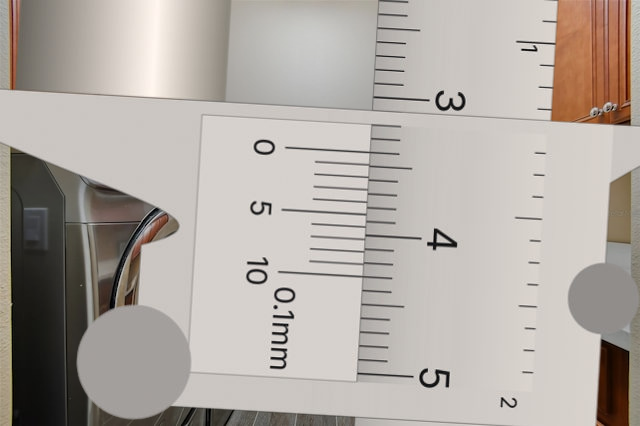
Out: 34.0
